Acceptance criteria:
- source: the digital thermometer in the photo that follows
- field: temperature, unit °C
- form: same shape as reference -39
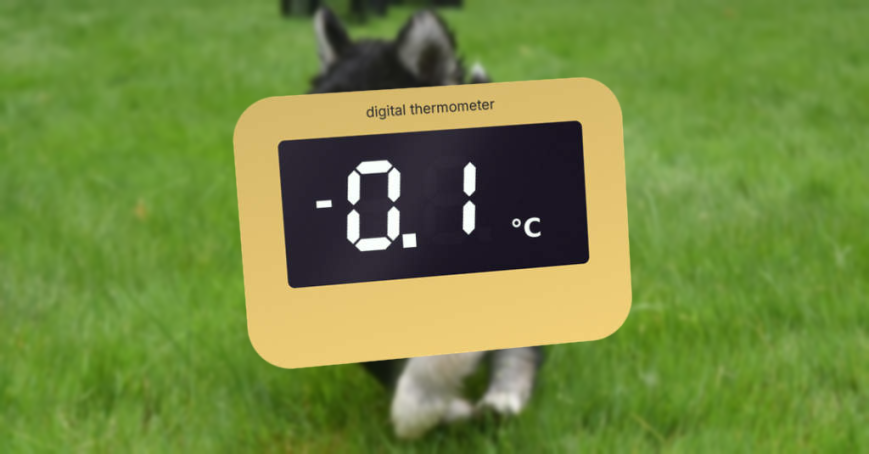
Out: -0.1
